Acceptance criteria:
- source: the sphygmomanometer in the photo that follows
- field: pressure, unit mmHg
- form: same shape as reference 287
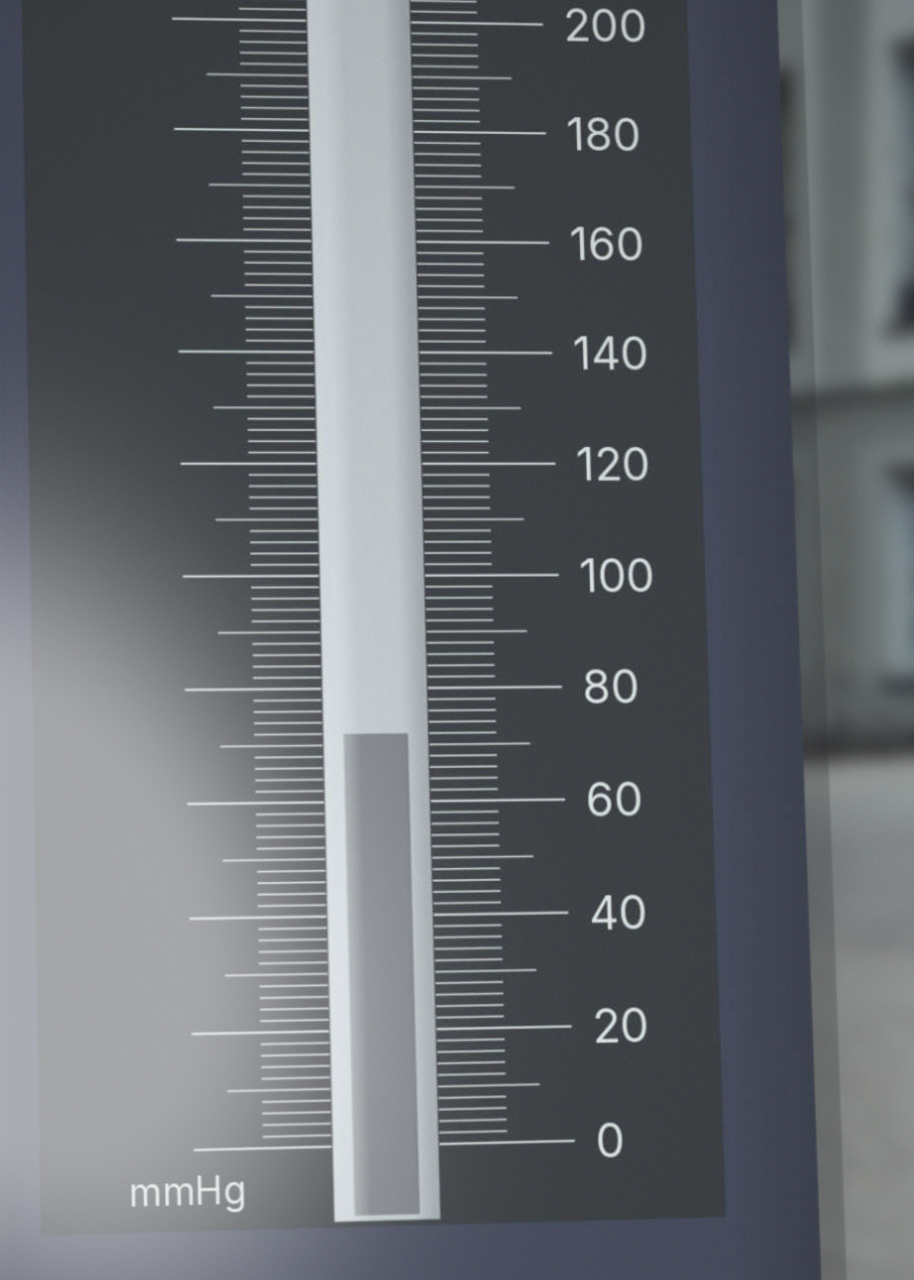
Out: 72
